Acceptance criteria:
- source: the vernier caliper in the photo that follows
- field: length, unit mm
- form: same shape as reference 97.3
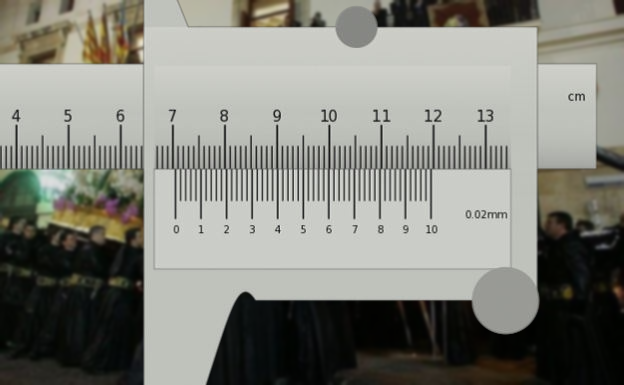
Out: 70.5
